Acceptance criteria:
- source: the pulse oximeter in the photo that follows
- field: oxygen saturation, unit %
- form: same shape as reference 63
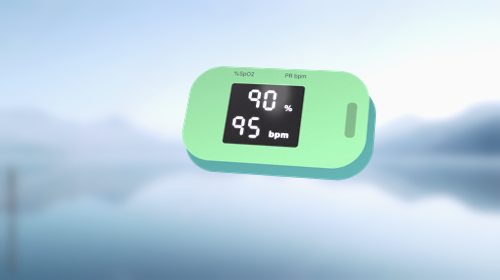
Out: 90
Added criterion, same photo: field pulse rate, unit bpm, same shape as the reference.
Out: 95
